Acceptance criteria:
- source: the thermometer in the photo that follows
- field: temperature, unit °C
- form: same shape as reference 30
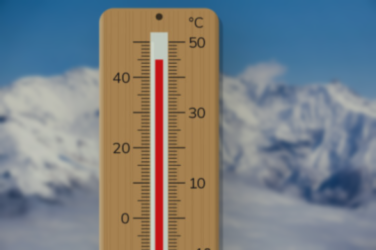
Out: 45
